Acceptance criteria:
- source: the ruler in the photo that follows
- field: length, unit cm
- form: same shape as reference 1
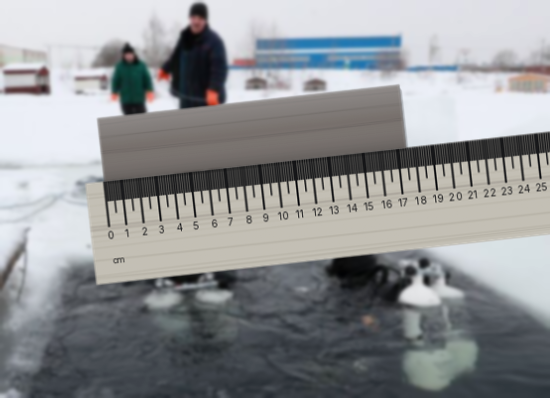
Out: 17.5
